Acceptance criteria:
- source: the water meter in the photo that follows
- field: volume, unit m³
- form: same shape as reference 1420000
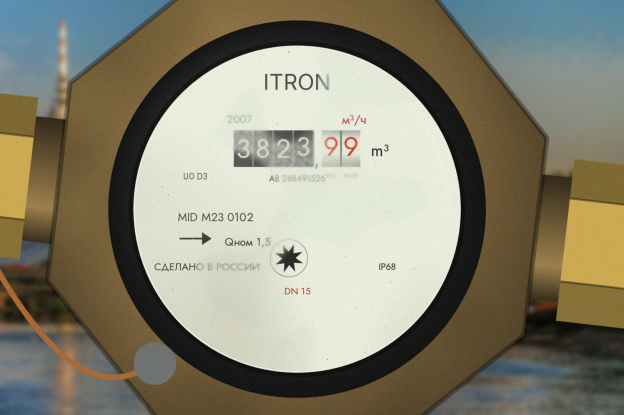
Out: 3823.99
